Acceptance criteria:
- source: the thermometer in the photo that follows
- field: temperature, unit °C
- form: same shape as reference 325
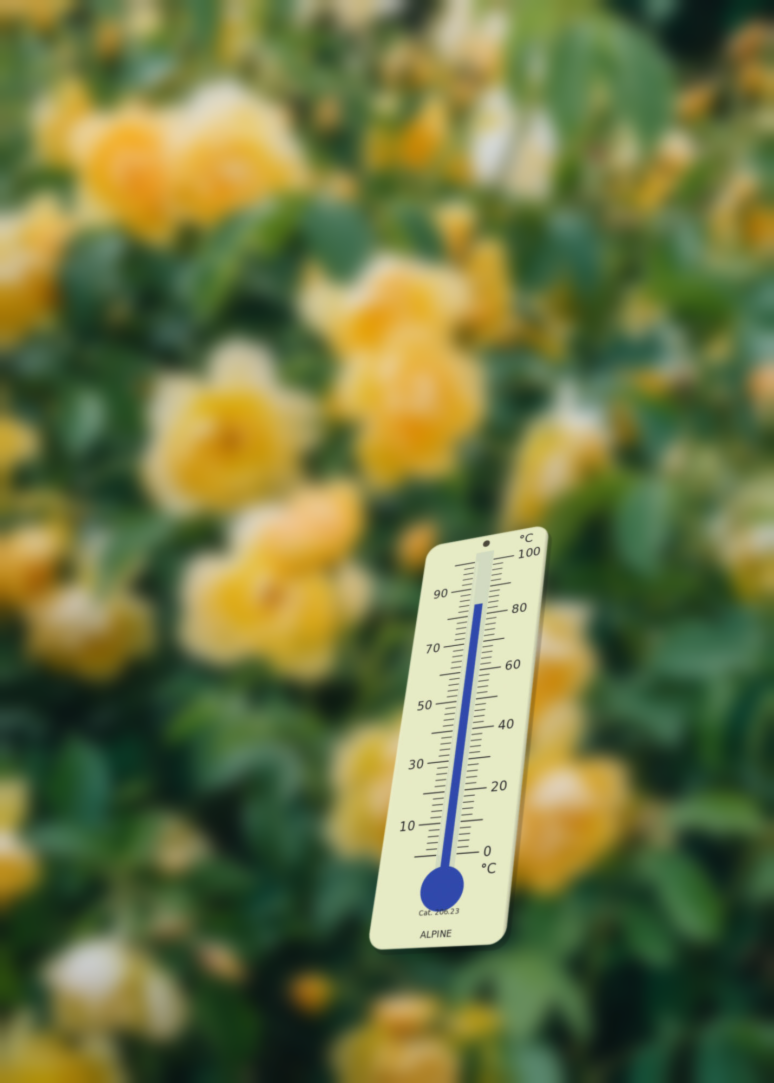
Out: 84
